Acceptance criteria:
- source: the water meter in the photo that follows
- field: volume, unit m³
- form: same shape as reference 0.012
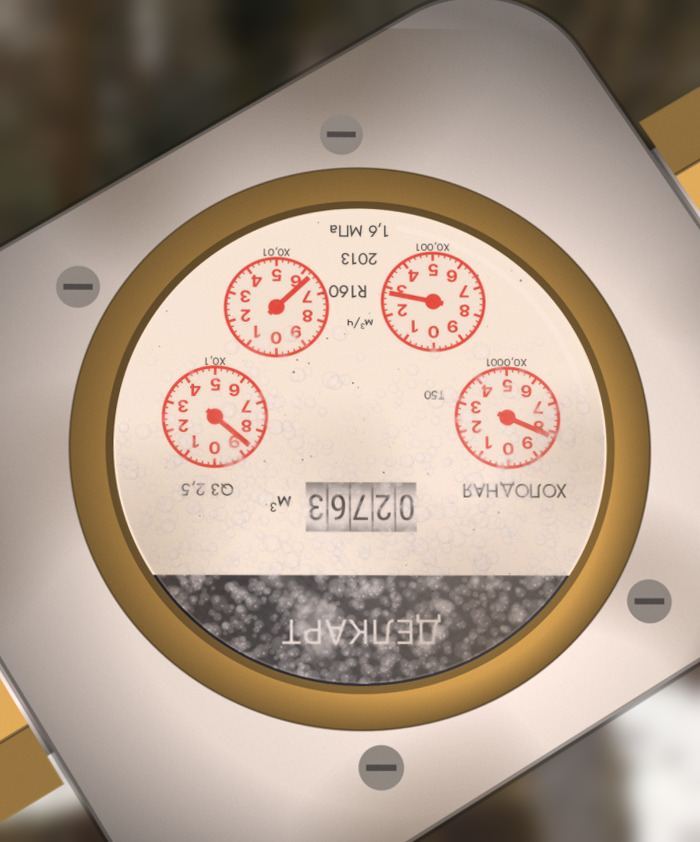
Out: 2763.8628
